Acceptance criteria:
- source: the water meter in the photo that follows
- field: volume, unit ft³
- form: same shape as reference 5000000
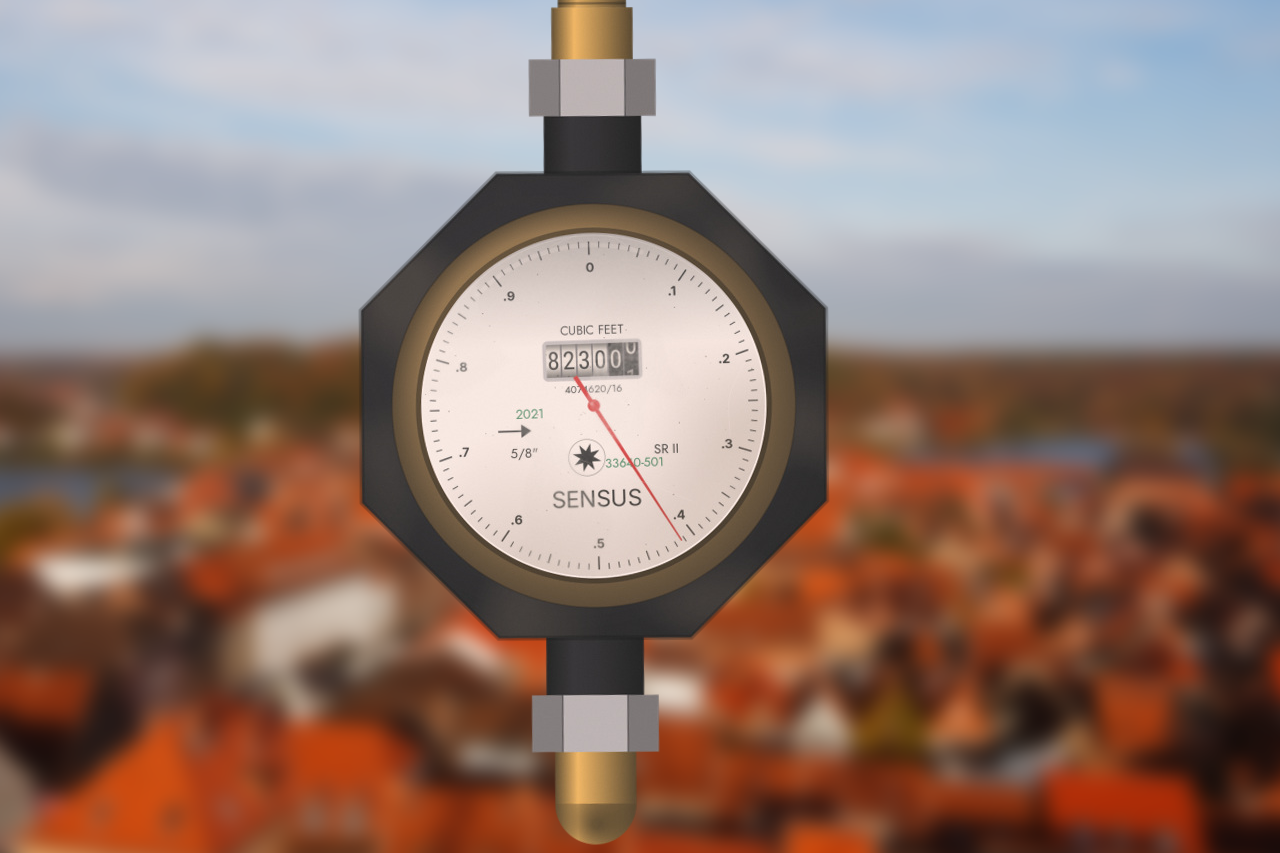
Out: 823000.41
